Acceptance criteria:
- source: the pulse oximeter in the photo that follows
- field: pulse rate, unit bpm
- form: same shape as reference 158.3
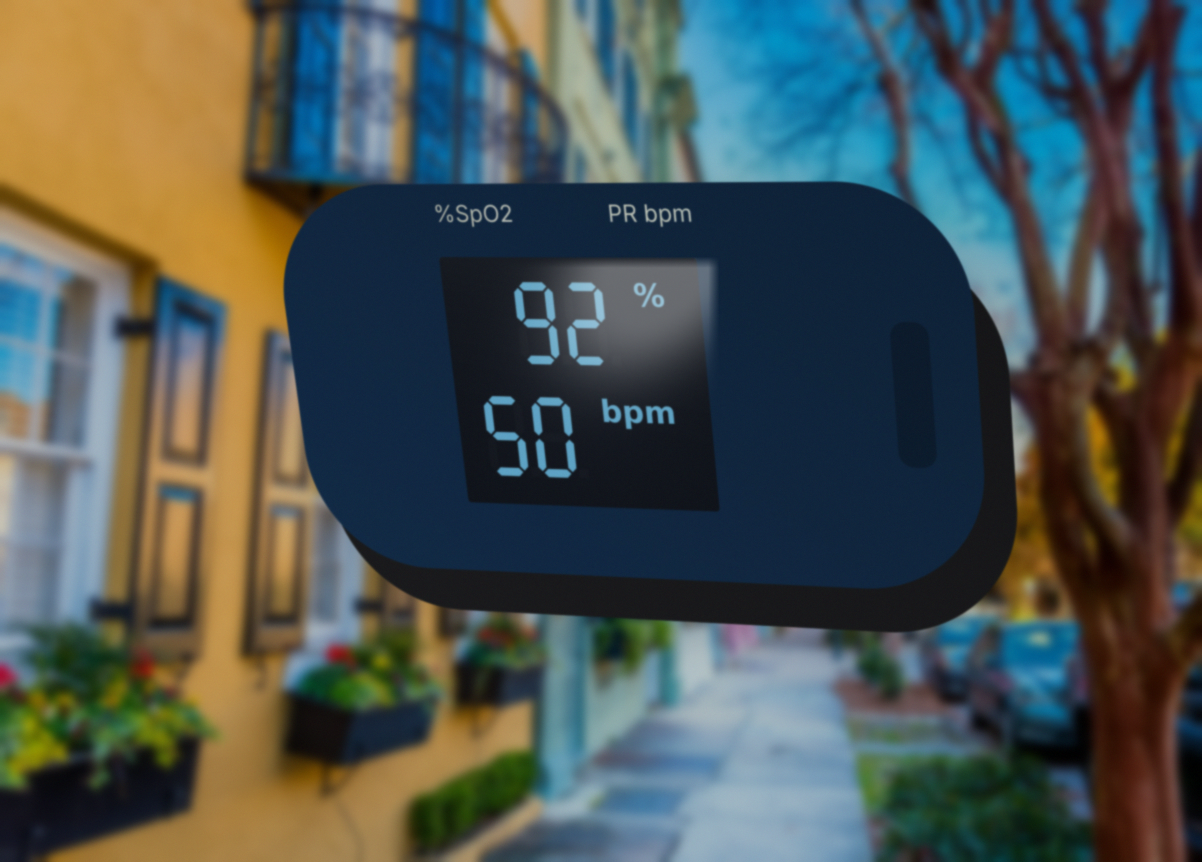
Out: 50
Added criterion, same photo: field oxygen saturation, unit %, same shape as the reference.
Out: 92
